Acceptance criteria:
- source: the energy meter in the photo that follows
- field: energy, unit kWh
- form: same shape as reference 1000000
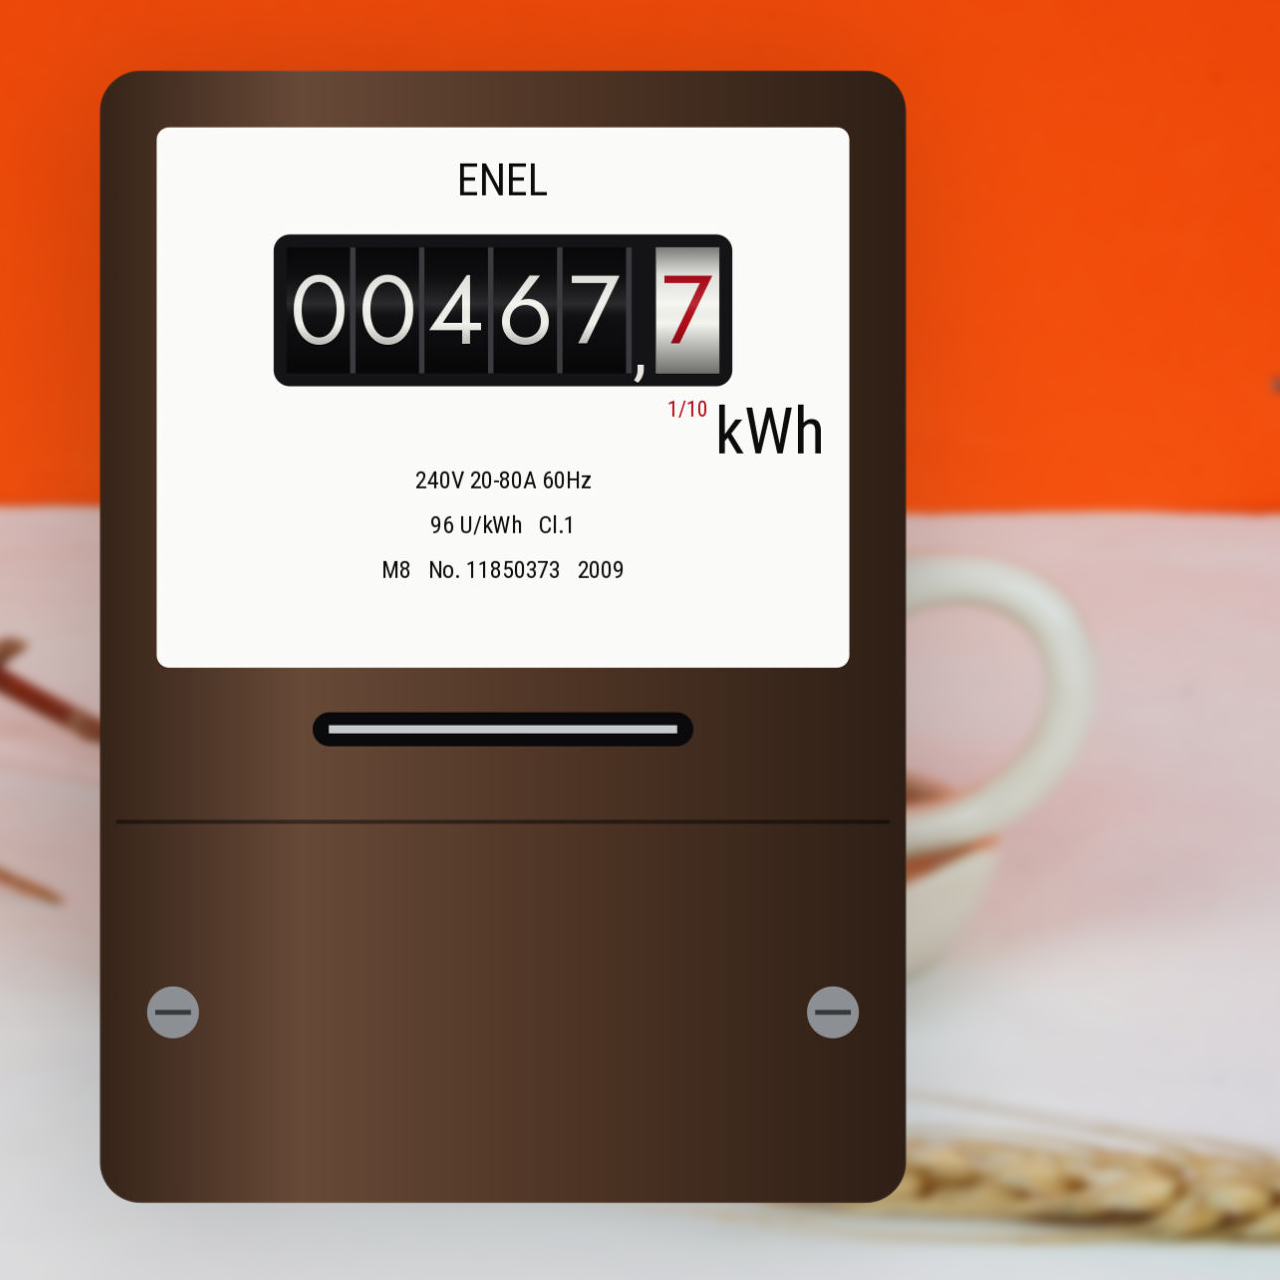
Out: 467.7
